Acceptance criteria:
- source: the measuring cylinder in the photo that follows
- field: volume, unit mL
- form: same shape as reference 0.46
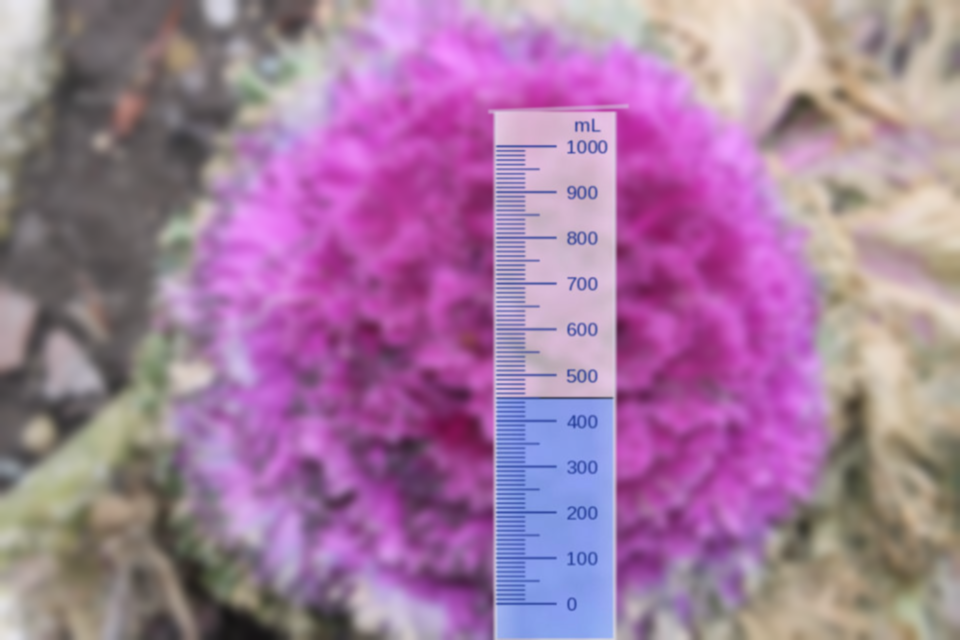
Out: 450
